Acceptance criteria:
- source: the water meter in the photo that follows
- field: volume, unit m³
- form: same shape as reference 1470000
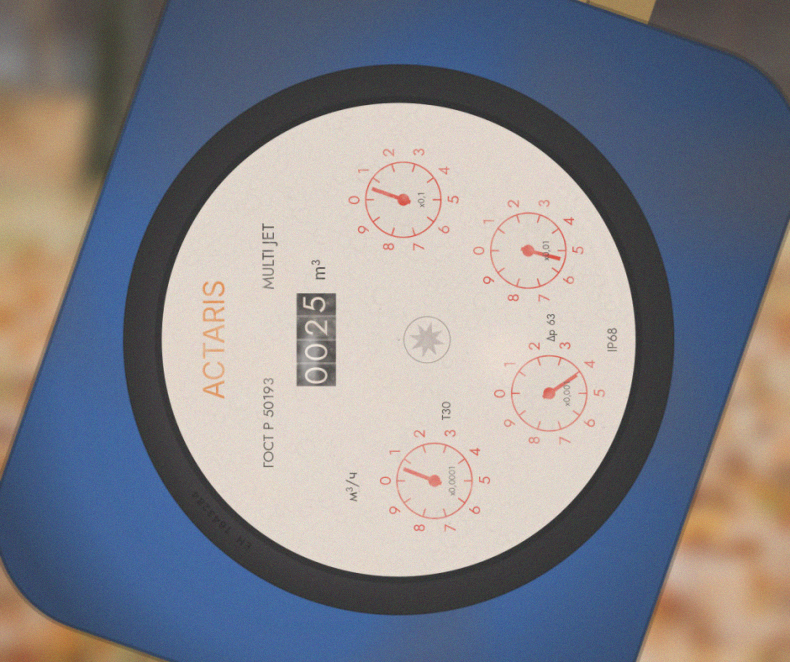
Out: 25.0540
